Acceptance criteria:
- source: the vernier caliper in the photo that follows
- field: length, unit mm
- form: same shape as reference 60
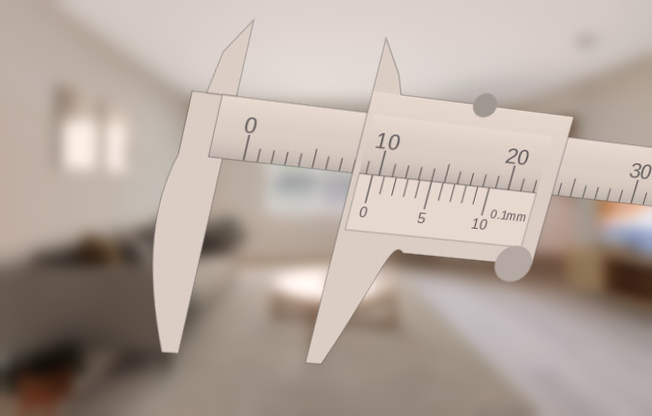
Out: 9.5
